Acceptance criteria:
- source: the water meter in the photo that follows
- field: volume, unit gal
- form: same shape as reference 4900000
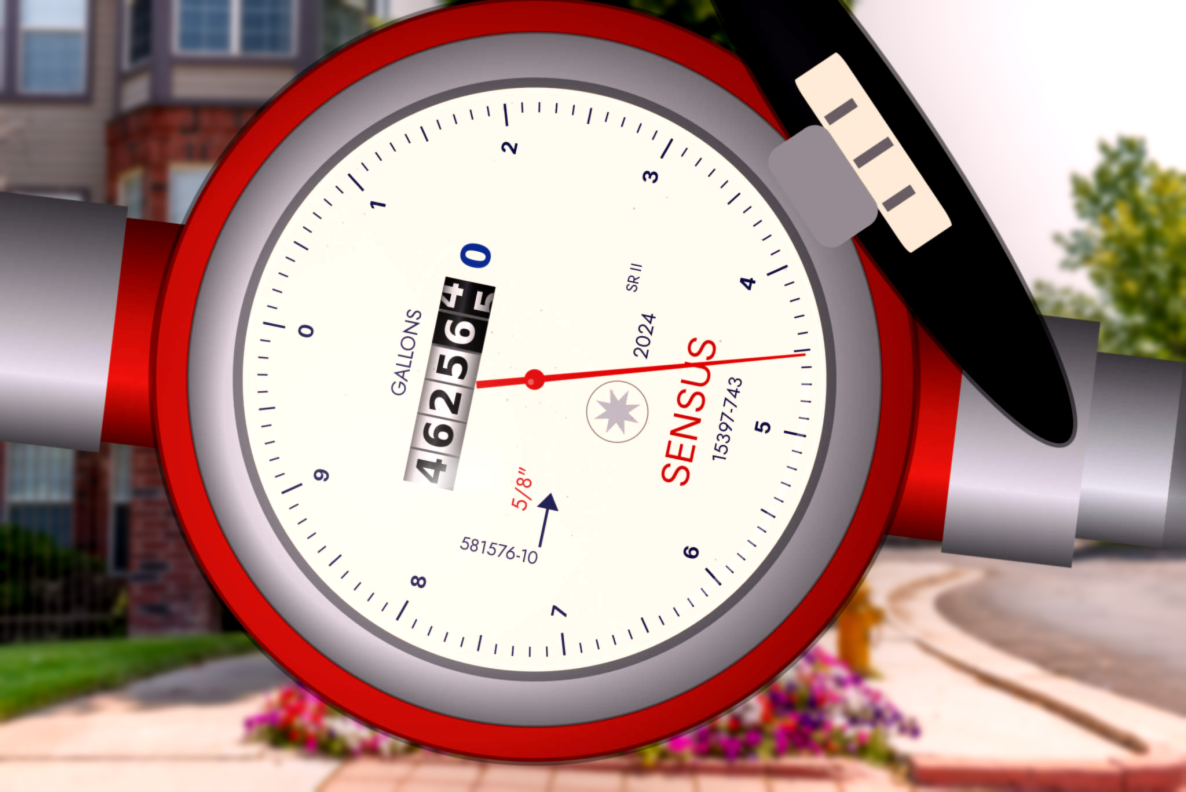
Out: 4625644.5
